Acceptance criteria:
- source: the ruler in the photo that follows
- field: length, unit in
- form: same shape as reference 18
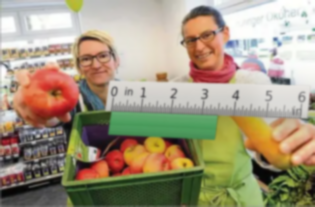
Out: 3.5
